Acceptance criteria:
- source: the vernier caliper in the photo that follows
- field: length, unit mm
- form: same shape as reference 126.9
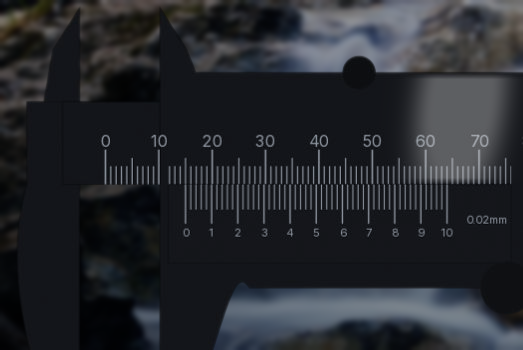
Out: 15.0
